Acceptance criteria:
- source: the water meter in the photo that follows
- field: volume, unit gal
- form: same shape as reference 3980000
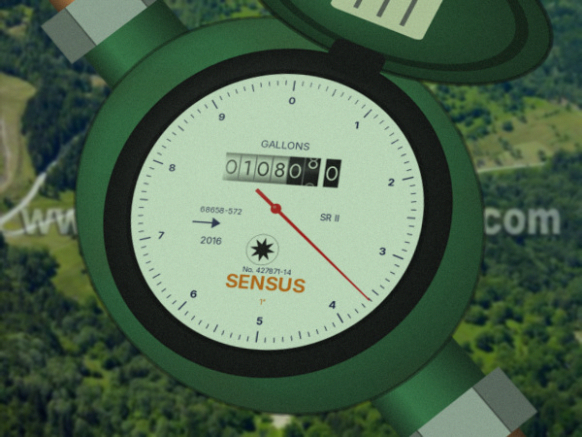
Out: 108083.6
